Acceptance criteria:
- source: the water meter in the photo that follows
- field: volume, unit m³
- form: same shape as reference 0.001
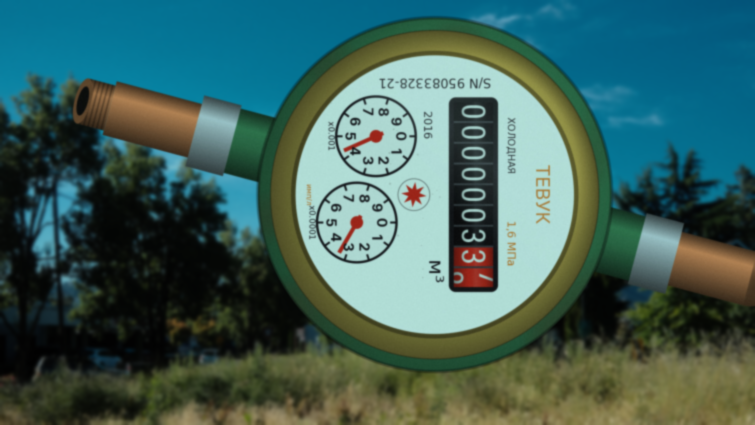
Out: 3.3743
